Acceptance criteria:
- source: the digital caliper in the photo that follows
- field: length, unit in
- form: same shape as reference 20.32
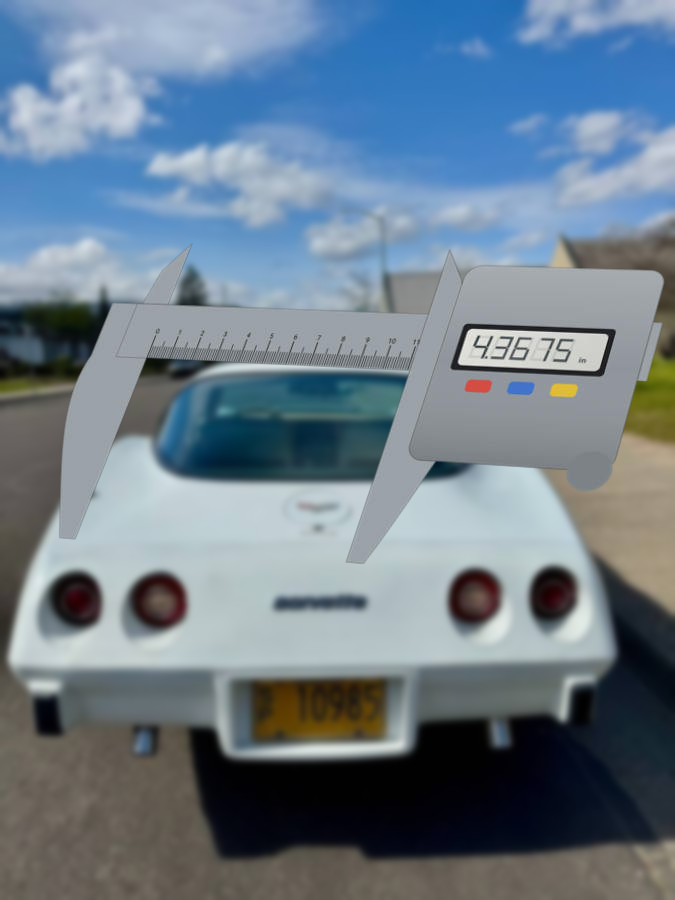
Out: 4.3675
